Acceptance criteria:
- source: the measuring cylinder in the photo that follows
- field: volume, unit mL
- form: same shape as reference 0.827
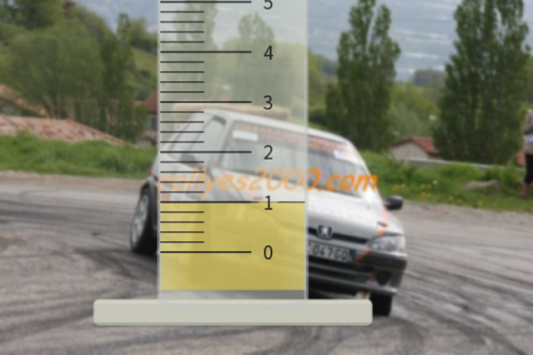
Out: 1
